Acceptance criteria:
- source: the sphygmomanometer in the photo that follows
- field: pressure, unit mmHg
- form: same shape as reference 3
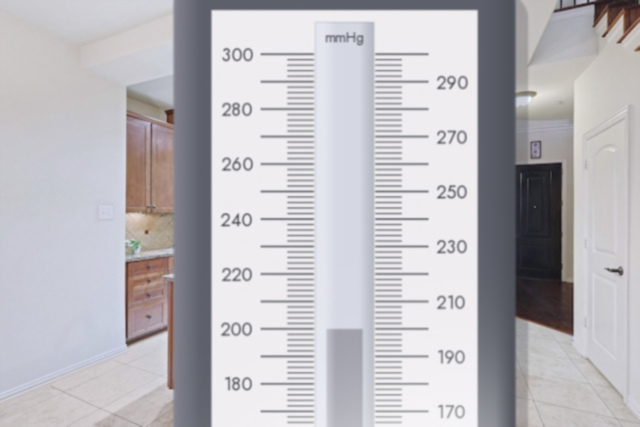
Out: 200
